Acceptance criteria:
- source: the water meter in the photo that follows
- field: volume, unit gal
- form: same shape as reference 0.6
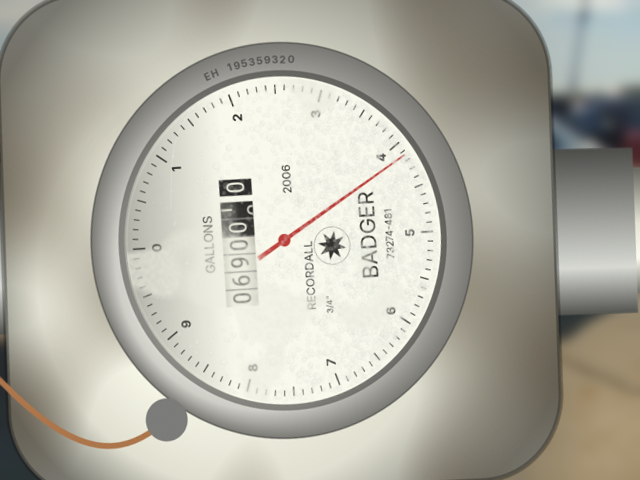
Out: 690014.1
